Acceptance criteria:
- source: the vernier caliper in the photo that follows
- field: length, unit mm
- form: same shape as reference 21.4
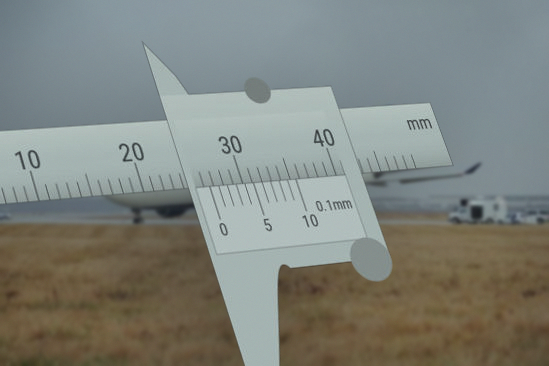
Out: 26.6
